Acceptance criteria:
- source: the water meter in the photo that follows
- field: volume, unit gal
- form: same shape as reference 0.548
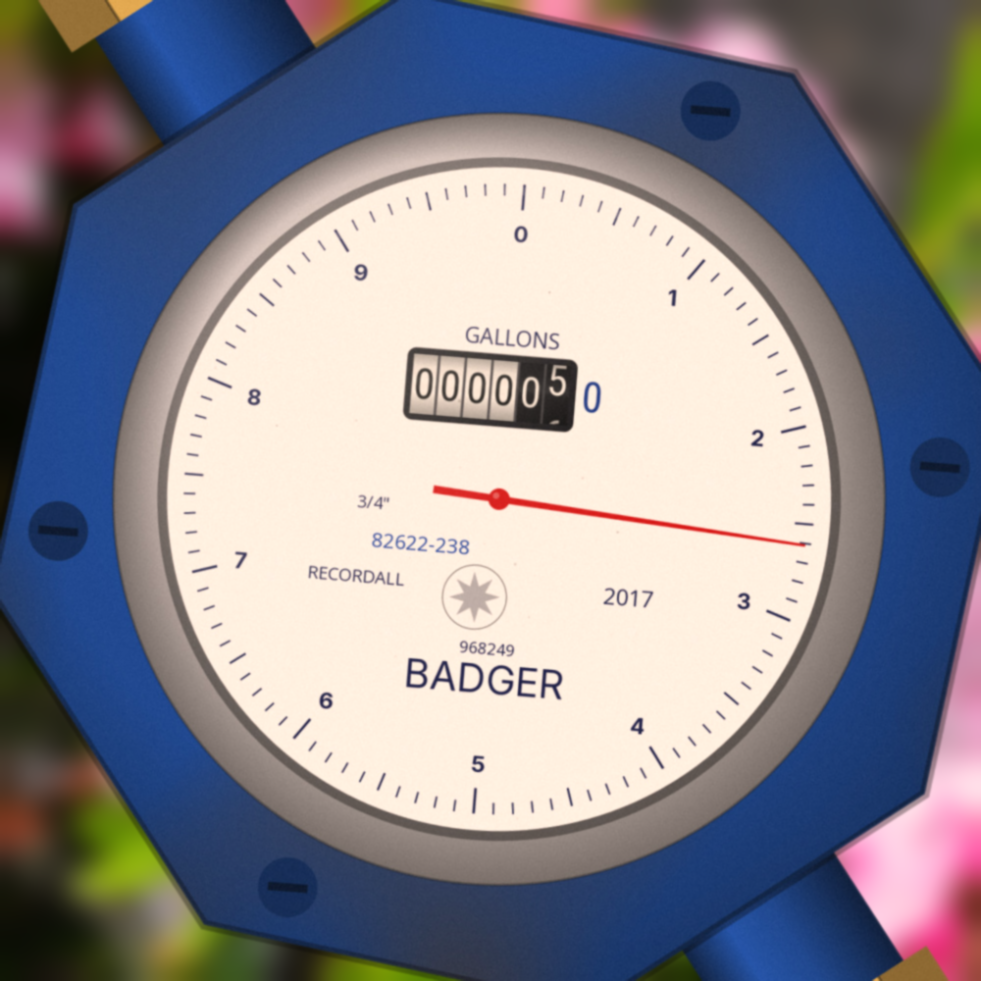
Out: 52.6
